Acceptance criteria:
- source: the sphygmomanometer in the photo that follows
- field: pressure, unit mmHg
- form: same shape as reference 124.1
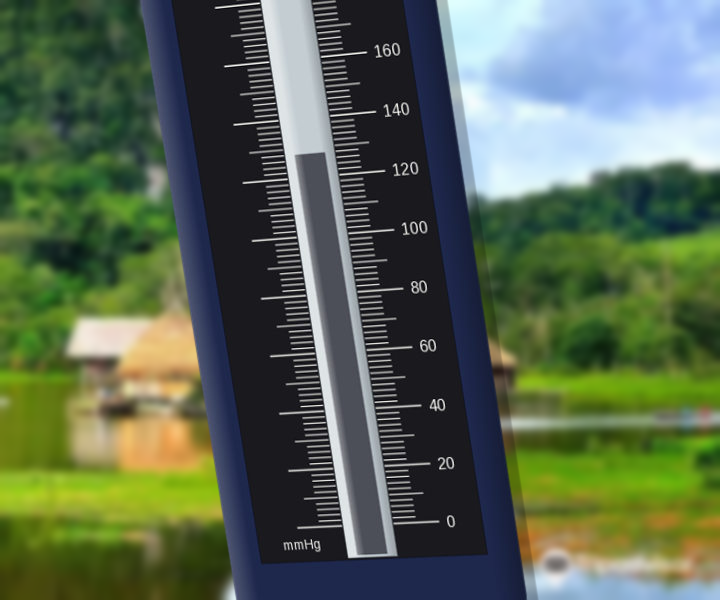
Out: 128
